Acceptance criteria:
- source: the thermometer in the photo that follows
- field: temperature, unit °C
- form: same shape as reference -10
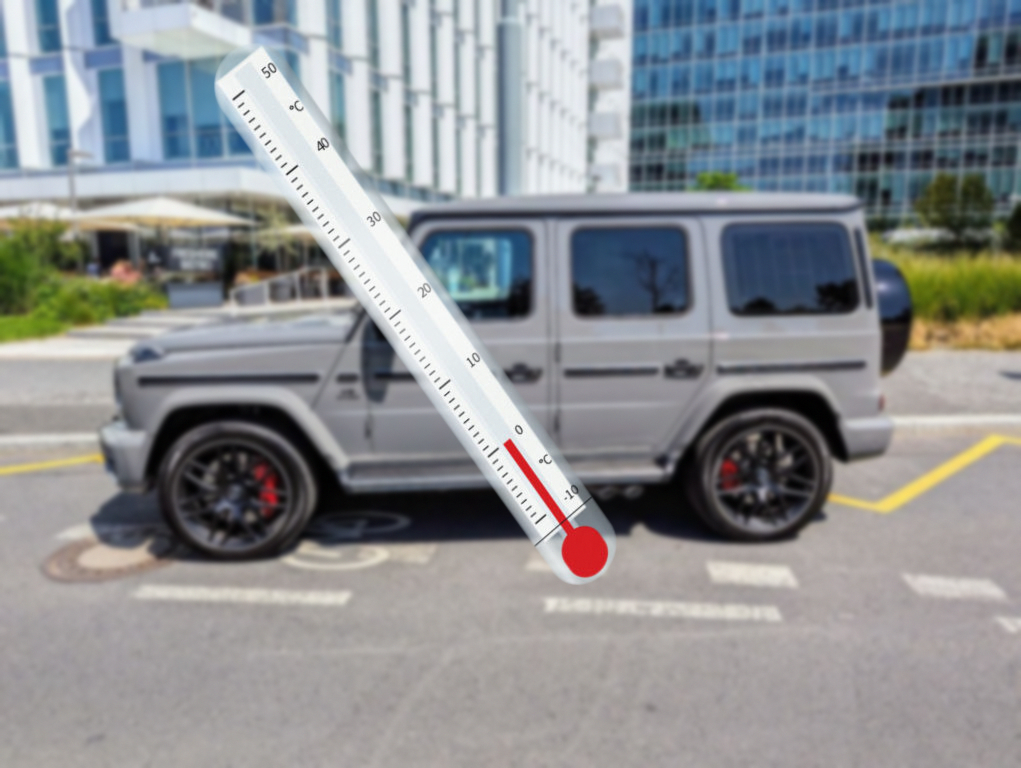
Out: 0
